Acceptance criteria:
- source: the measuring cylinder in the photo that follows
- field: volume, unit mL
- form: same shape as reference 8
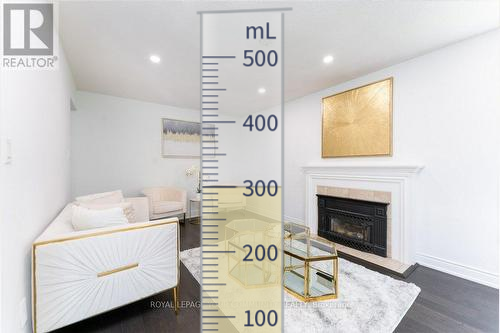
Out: 300
